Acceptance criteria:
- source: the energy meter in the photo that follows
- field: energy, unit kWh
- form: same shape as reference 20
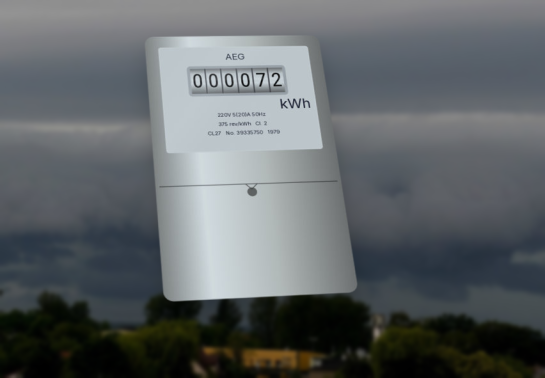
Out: 72
